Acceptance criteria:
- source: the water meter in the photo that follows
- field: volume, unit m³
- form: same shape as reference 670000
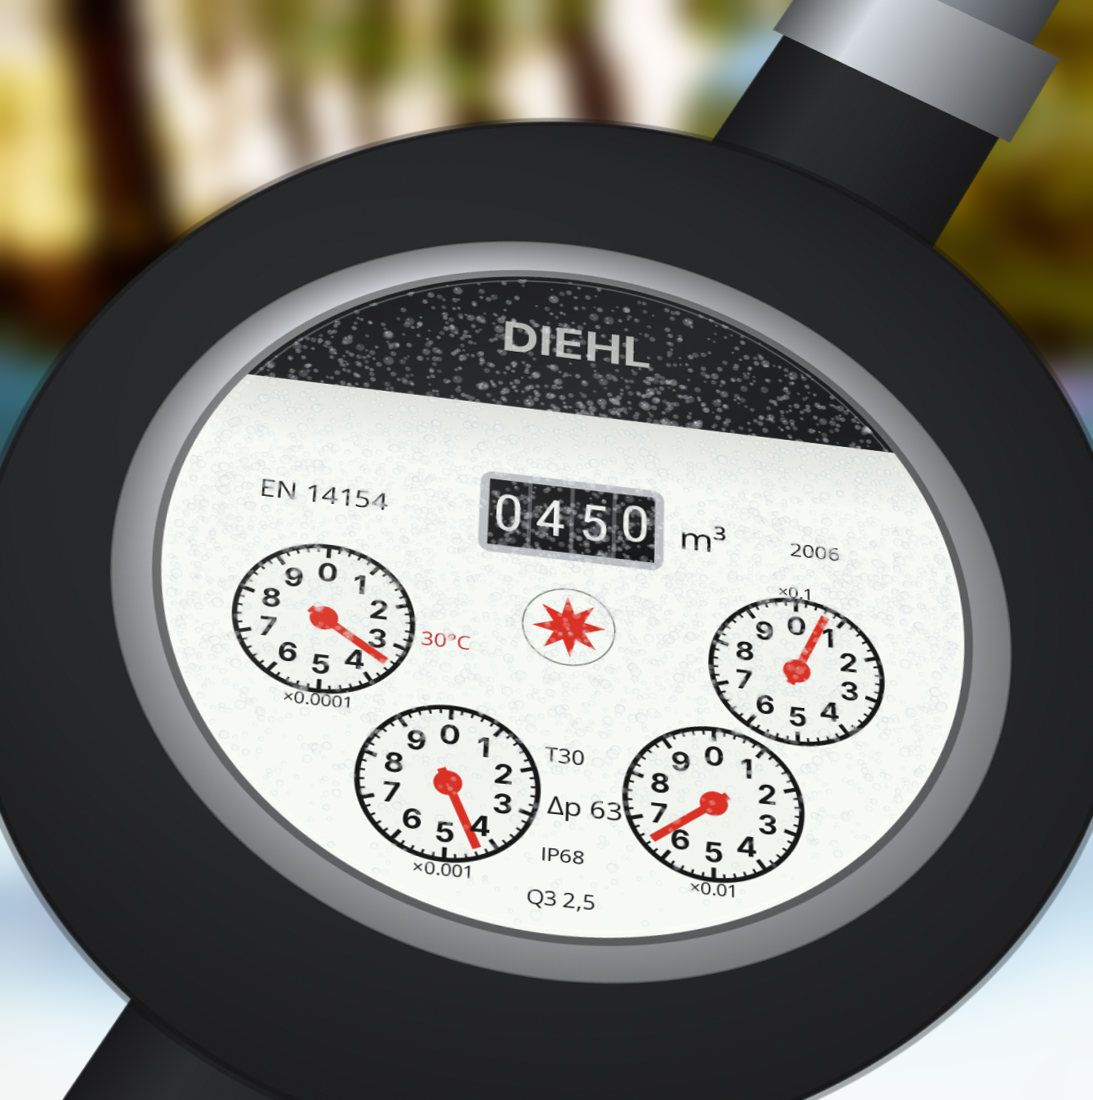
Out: 450.0643
